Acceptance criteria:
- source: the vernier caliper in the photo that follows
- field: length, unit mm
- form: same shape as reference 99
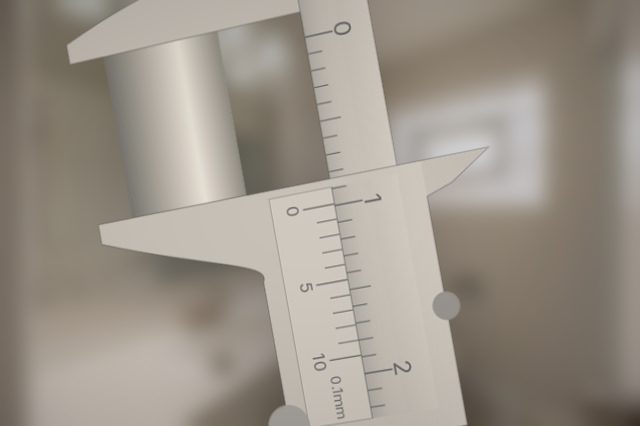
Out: 9.9
